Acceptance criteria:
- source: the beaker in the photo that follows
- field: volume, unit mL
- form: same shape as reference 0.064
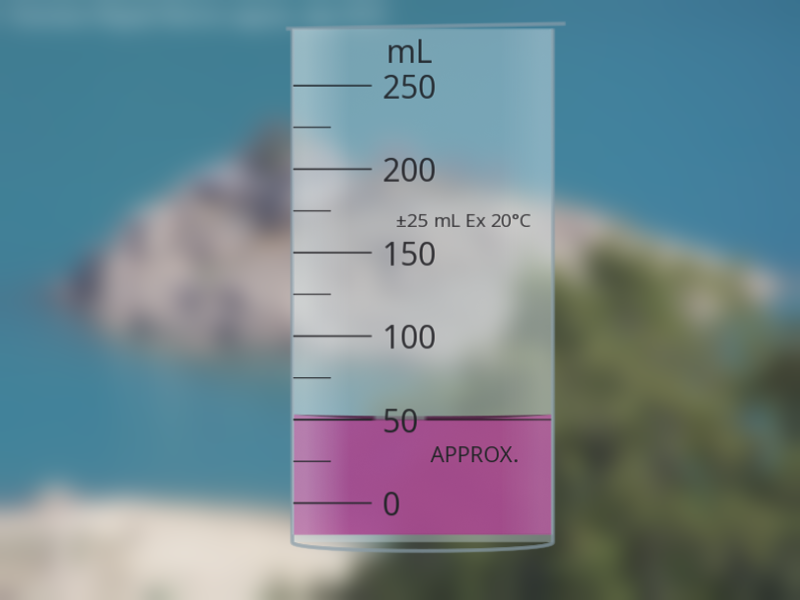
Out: 50
